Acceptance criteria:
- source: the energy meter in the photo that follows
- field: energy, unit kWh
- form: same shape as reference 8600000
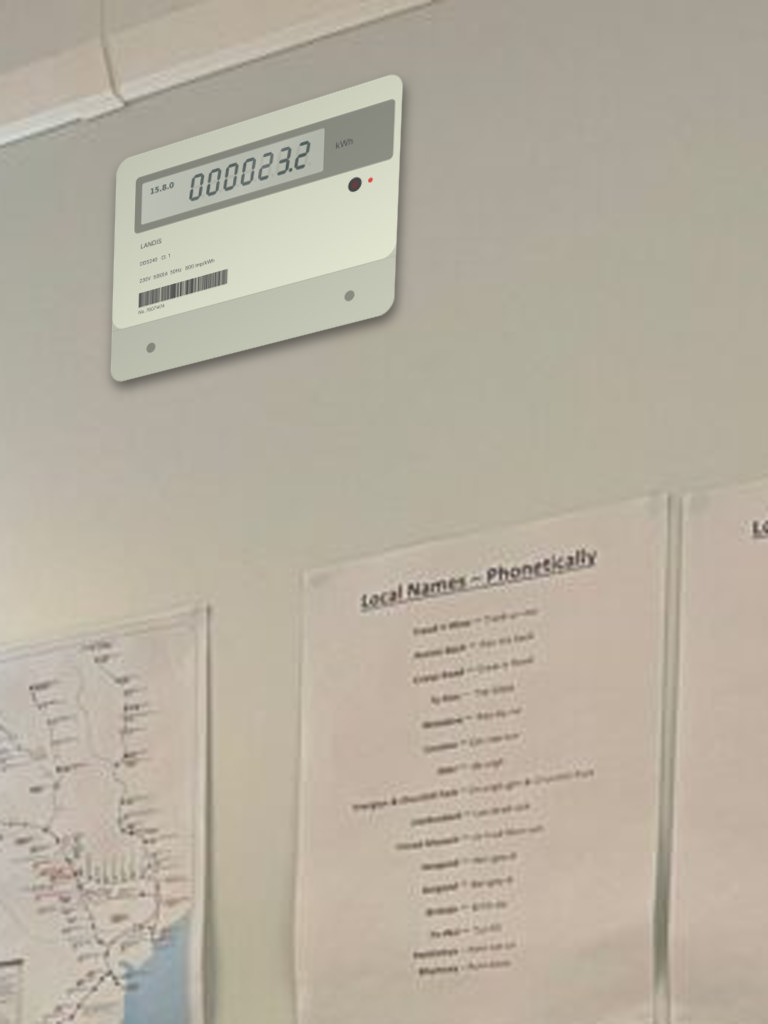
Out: 23.2
